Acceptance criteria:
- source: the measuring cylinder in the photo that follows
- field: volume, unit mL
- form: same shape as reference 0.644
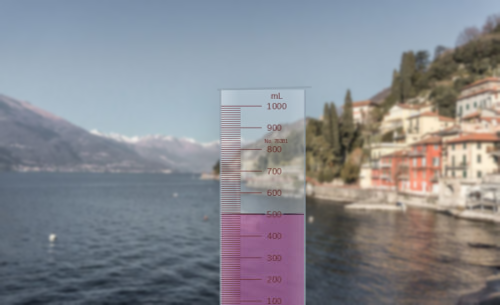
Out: 500
